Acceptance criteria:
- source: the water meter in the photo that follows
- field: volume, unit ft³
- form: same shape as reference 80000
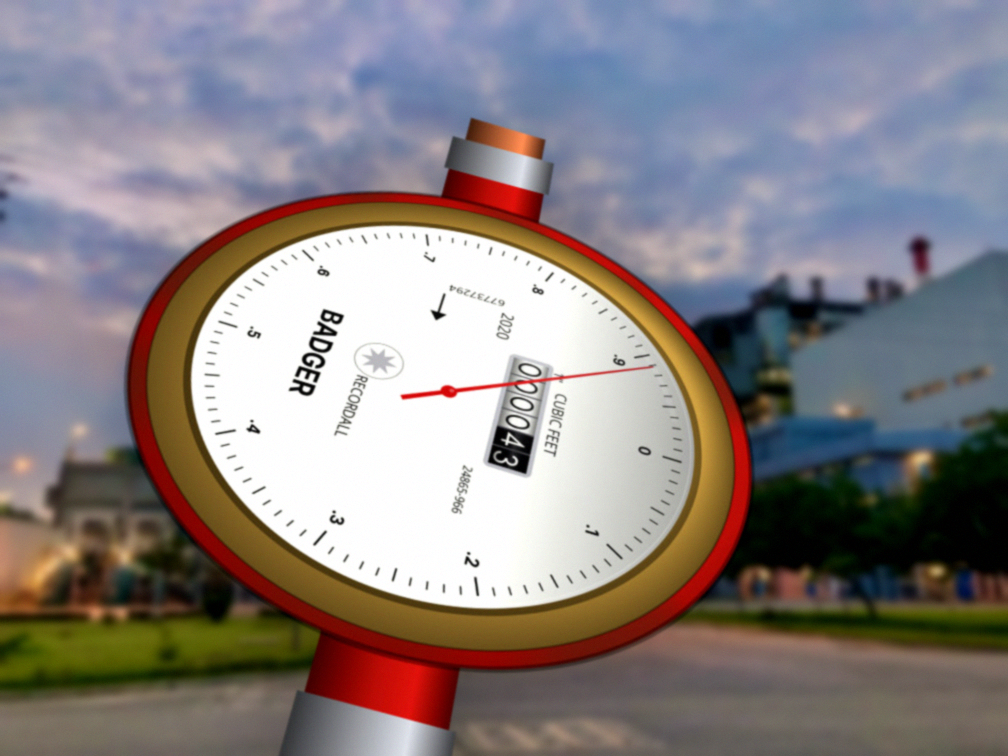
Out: 42.91
